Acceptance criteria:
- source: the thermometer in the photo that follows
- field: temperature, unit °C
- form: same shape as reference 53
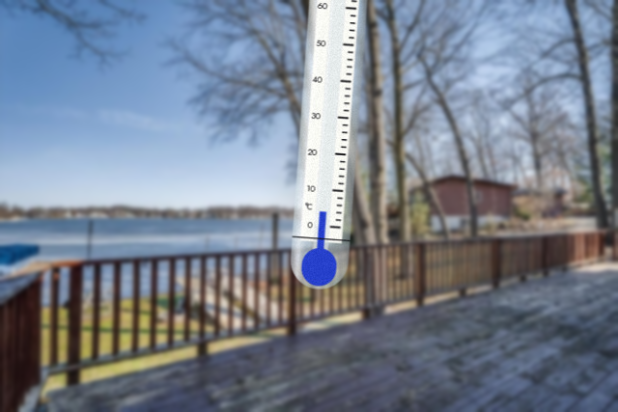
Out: 4
